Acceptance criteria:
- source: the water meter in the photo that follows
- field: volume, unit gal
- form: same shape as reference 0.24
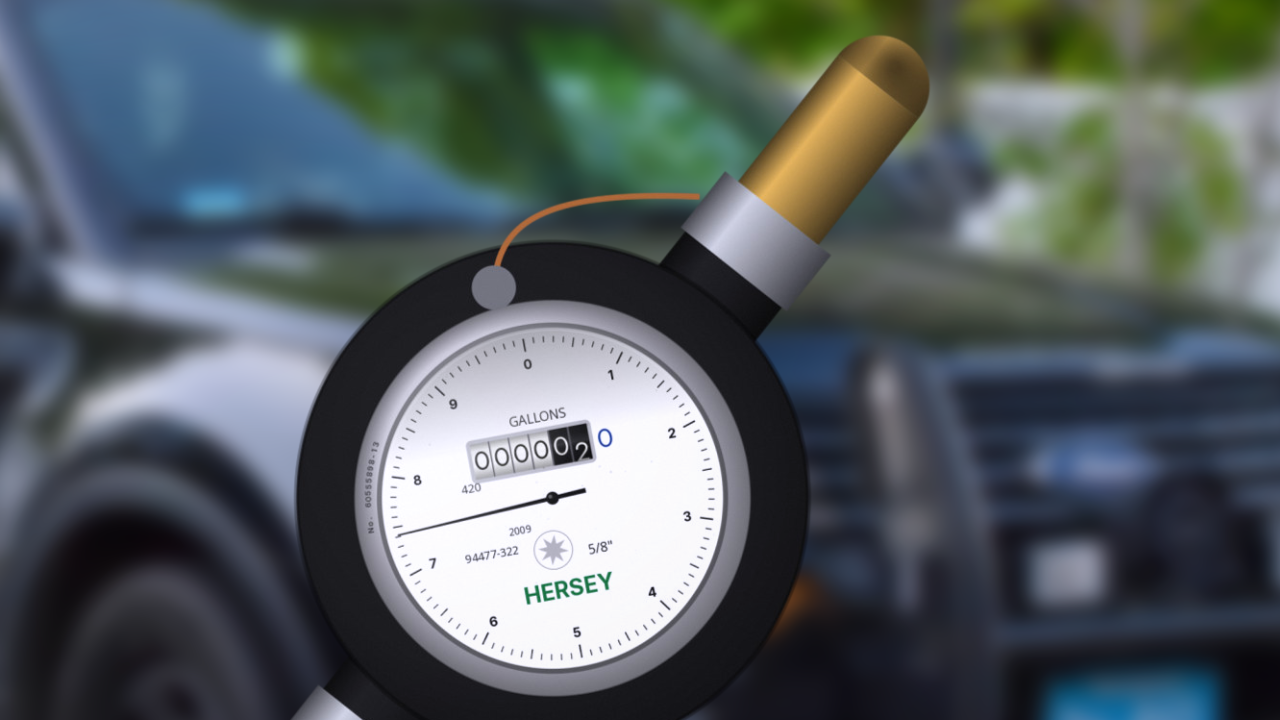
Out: 17.4
